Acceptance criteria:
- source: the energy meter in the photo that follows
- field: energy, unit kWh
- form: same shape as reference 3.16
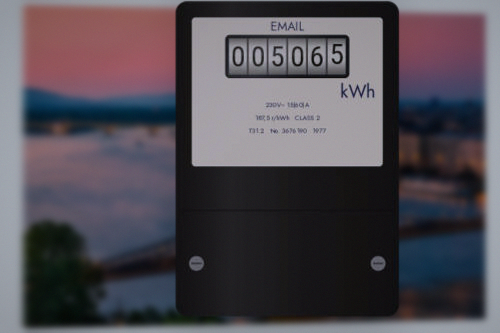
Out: 5065
